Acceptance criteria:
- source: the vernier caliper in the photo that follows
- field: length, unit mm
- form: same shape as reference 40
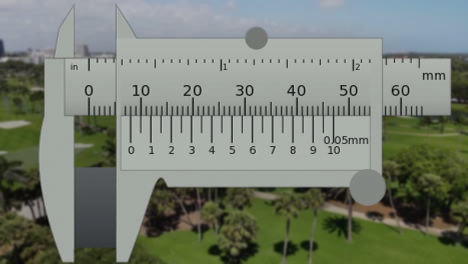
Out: 8.0
